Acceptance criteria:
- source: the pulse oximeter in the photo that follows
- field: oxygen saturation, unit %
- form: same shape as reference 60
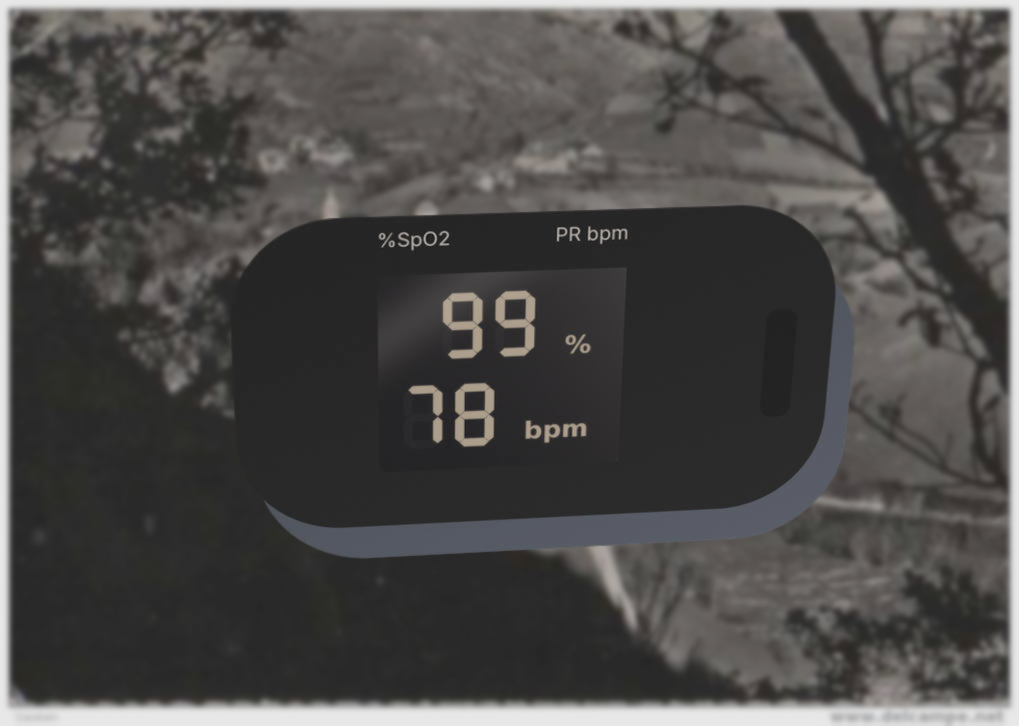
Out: 99
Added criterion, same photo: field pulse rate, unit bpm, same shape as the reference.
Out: 78
